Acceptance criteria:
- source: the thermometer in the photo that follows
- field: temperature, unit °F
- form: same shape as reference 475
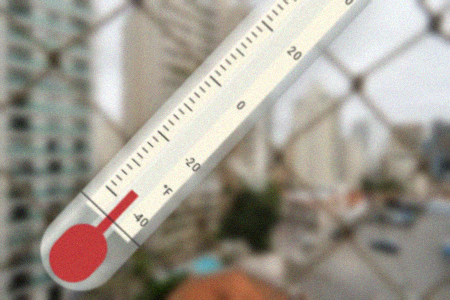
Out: -36
